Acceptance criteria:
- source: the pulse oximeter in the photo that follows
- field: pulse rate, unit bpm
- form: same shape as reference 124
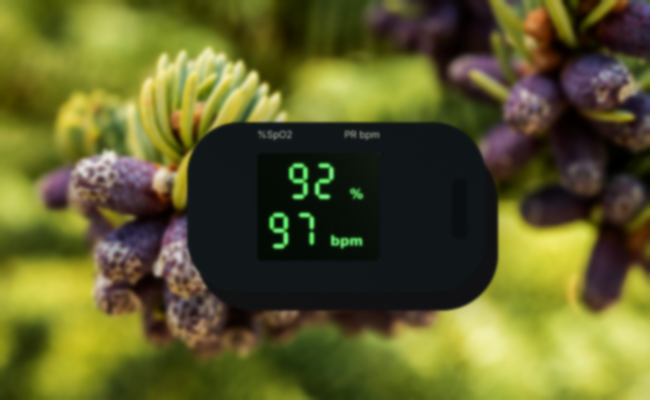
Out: 97
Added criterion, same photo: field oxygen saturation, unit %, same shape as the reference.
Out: 92
